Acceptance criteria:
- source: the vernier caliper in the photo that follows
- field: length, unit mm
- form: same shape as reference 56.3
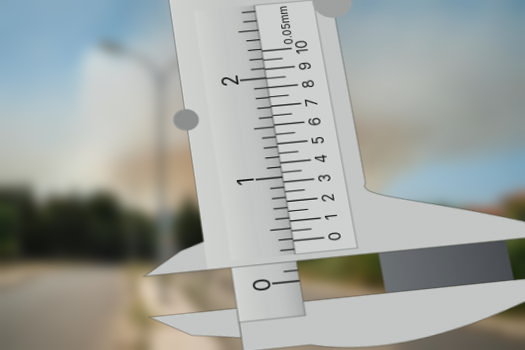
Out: 3.8
